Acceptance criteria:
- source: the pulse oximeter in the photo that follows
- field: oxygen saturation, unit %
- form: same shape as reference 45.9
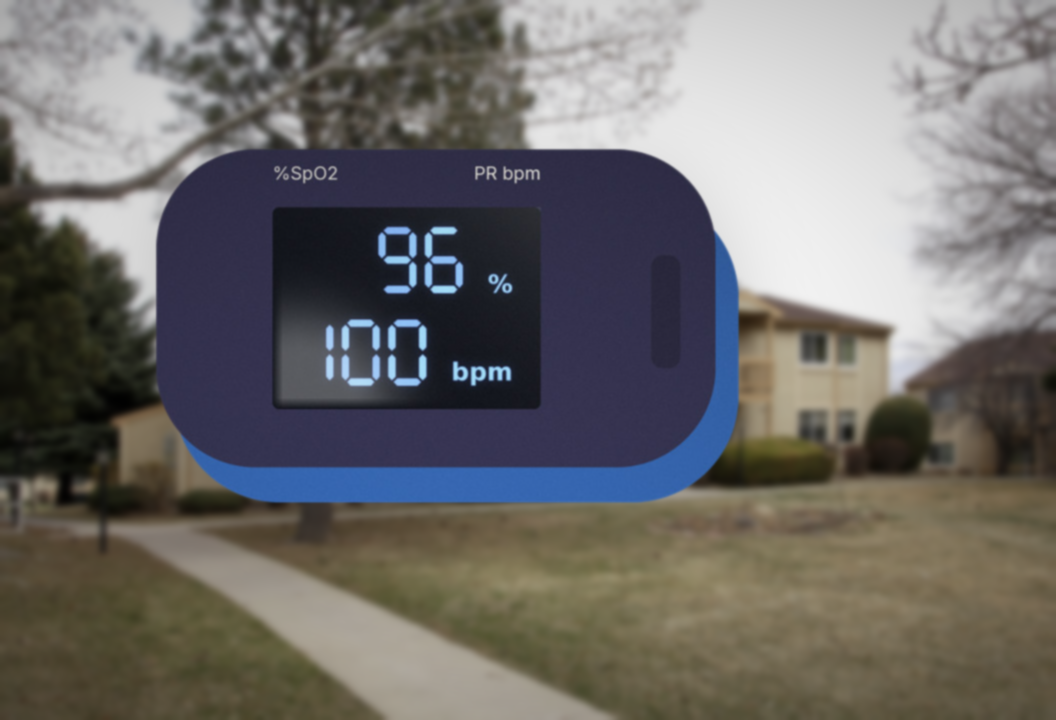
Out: 96
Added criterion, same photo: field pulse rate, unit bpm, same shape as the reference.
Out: 100
